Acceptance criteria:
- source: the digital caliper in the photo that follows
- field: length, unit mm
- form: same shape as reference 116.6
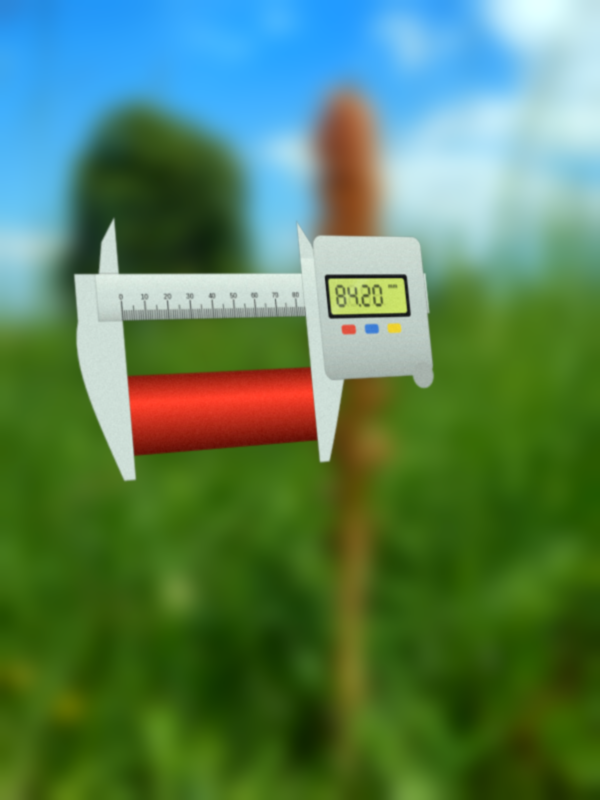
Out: 84.20
